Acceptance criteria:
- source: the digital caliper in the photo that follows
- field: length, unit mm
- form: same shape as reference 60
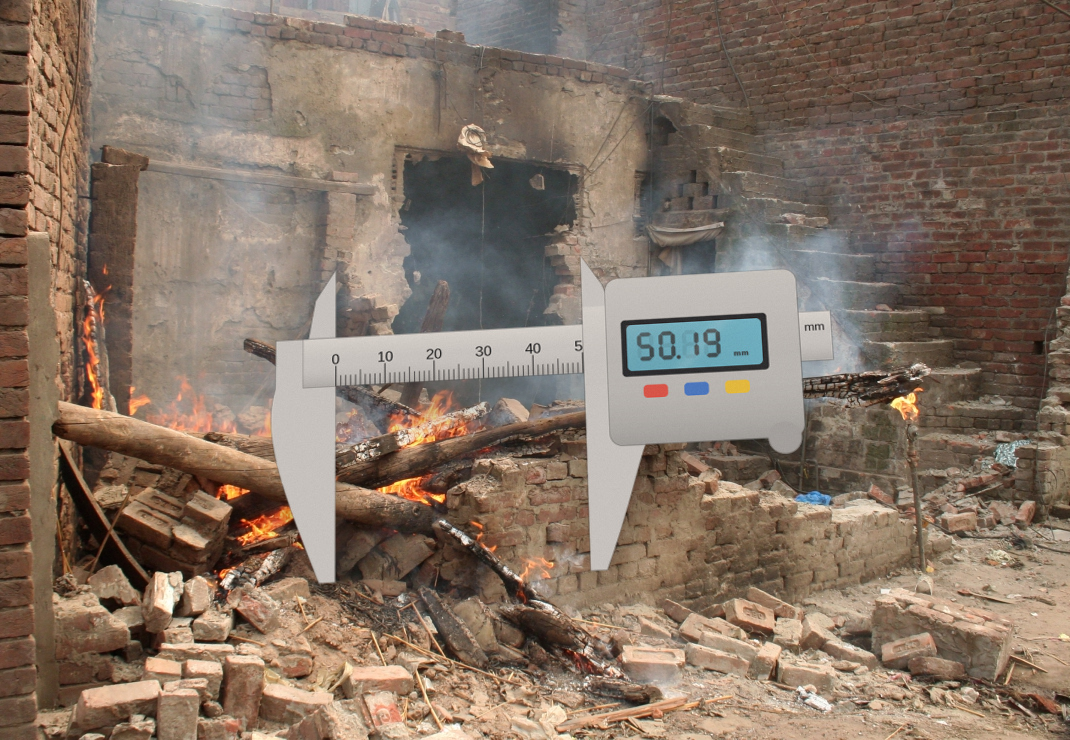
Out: 50.19
